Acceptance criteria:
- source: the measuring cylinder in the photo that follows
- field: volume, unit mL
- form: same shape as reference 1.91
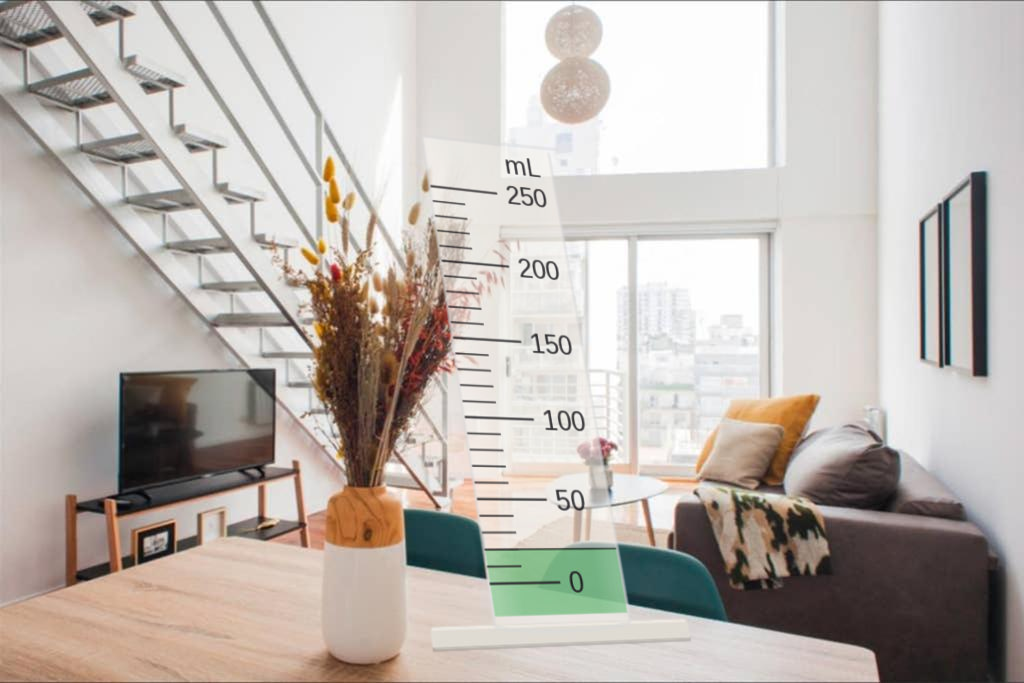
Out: 20
